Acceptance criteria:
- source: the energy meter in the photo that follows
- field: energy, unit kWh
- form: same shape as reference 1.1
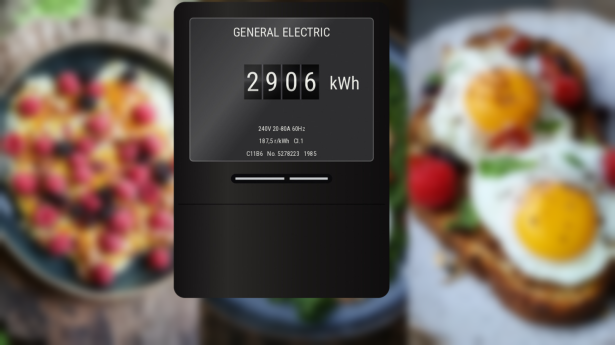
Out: 2906
